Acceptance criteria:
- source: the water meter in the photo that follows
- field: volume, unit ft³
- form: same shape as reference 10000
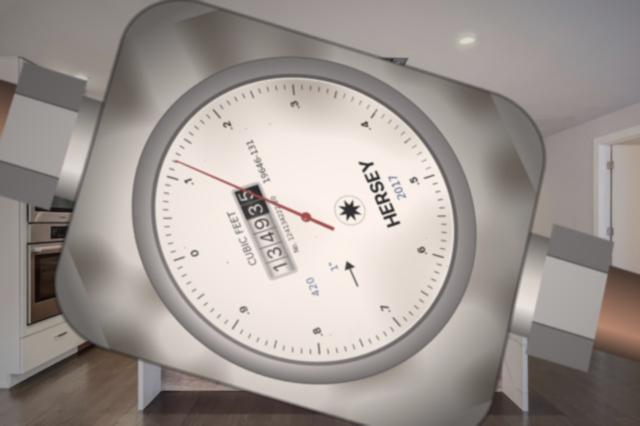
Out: 134935.12
